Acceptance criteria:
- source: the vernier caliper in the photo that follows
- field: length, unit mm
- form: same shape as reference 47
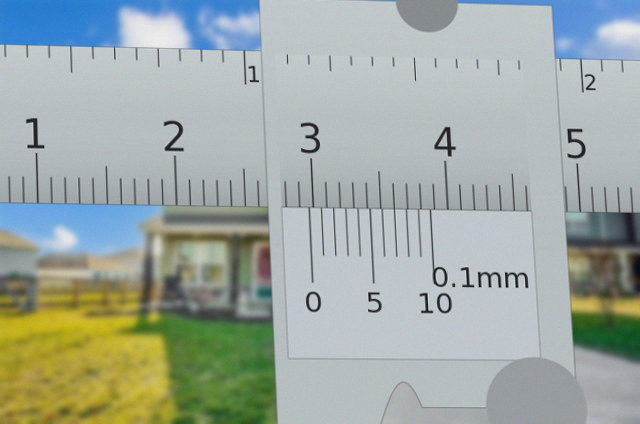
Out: 29.7
